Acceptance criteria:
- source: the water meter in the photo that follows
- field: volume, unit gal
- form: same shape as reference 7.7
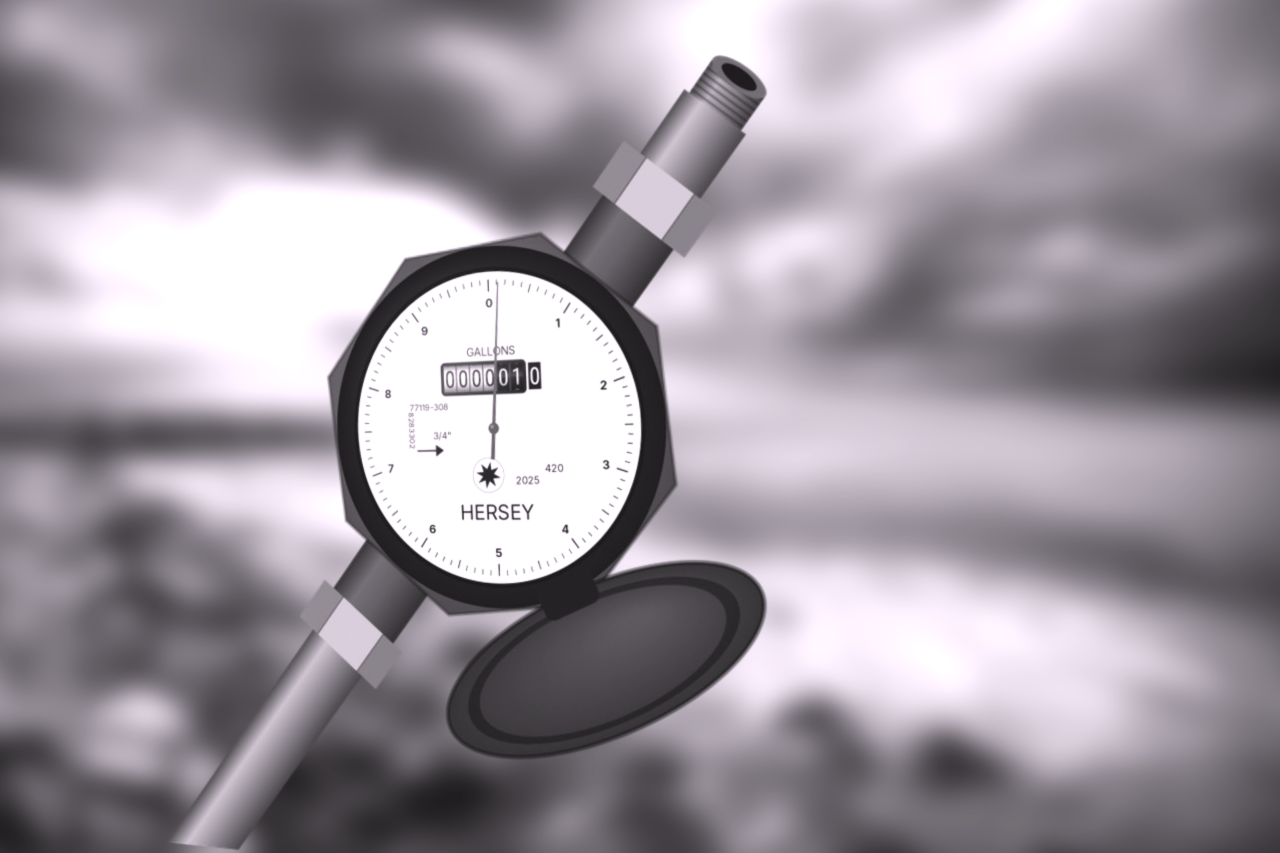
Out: 10.1
